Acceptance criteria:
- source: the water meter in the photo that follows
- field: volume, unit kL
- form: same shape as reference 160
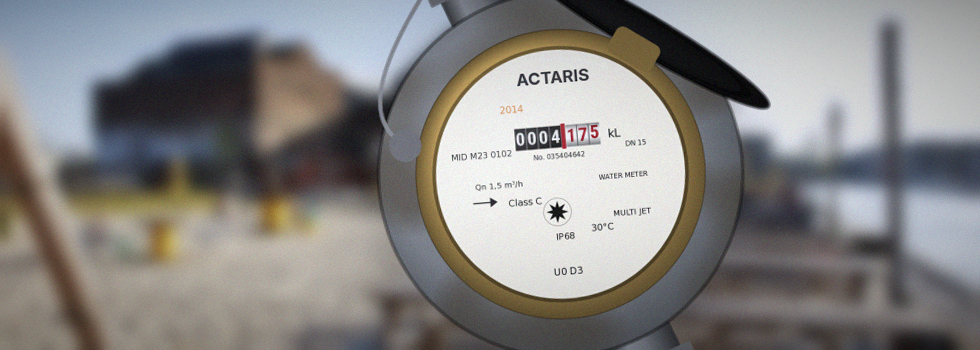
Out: 4.175
